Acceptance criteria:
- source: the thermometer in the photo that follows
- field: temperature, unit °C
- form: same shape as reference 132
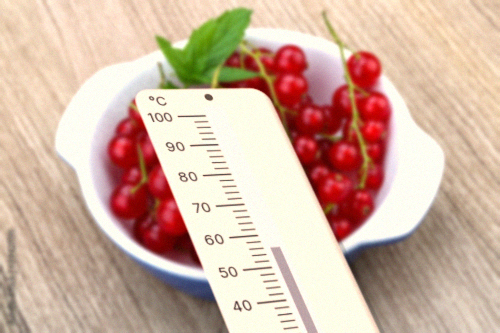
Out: 56
